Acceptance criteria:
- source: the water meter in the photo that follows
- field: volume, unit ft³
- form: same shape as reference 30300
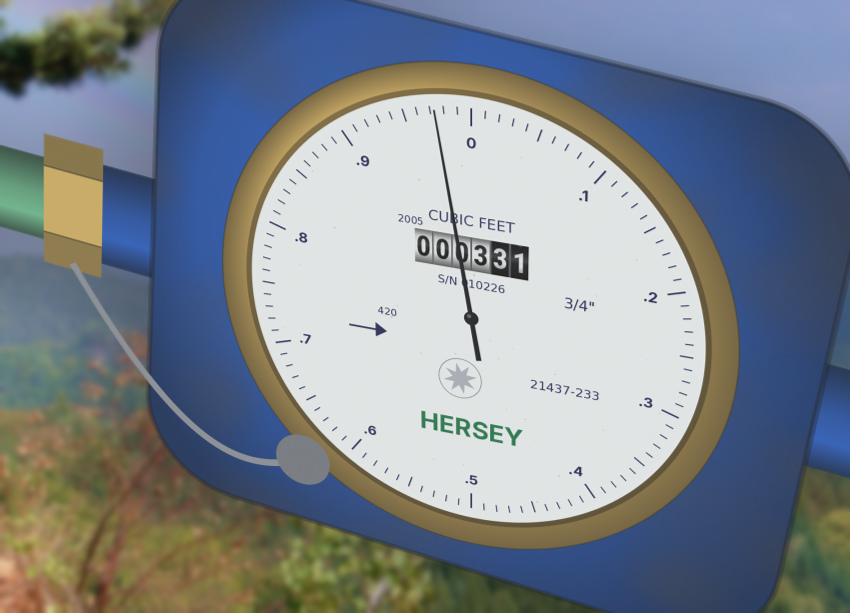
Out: 330.97
